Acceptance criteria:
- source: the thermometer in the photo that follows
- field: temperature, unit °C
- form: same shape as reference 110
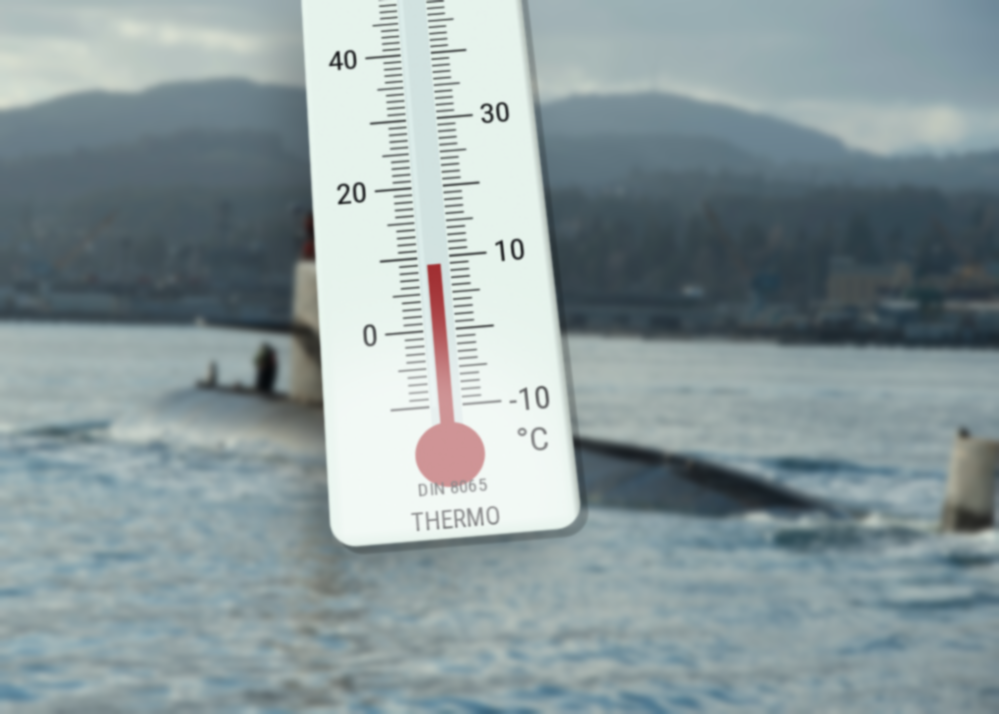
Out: 9
